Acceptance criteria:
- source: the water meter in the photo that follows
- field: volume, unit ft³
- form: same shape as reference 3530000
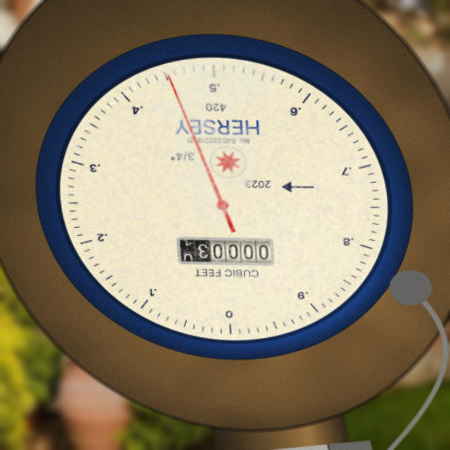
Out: 30.45
